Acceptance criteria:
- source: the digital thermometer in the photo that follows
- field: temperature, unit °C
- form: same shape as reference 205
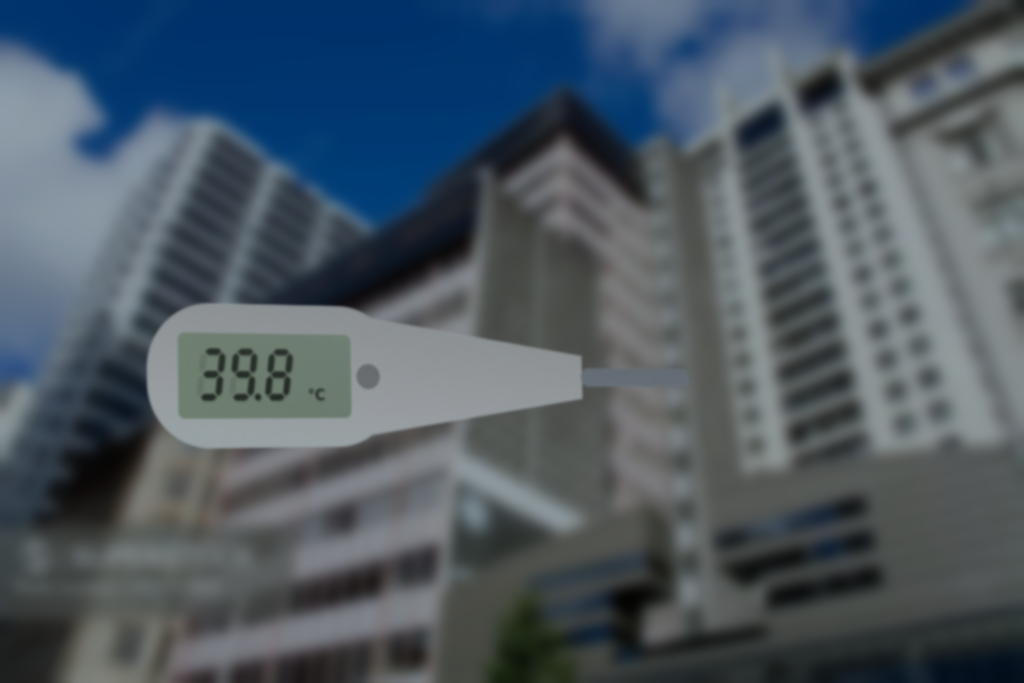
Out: 39.8
